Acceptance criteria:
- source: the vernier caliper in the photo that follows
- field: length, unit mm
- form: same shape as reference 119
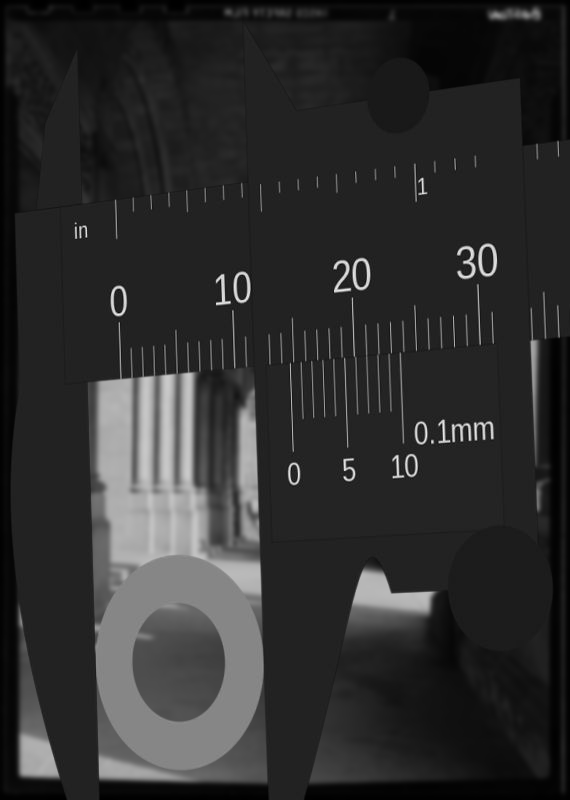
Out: 14.7
